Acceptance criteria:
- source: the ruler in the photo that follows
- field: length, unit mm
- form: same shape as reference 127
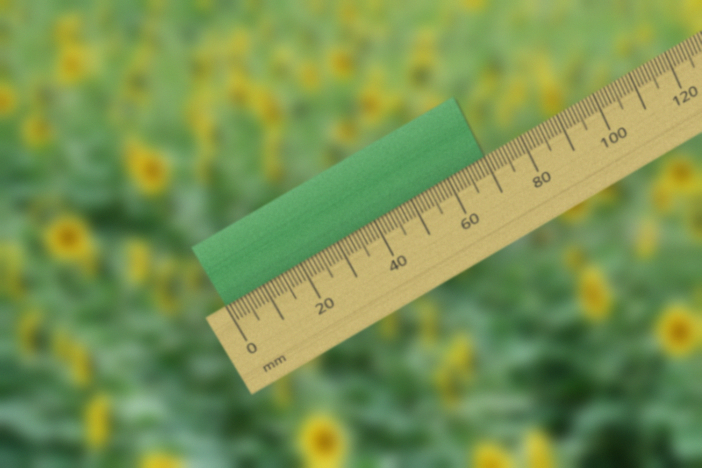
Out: 70
